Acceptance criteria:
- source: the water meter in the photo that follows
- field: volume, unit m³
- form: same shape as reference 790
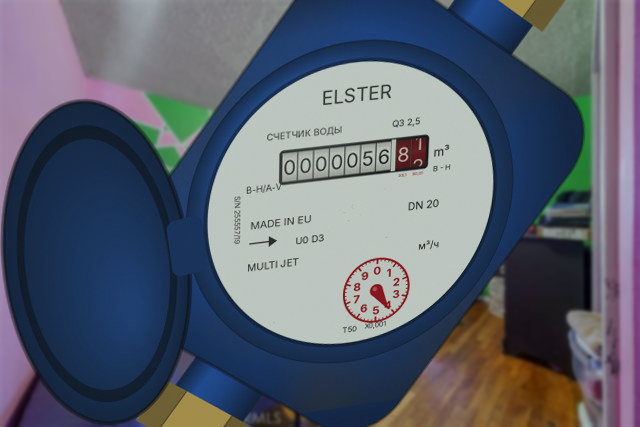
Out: 56.814
